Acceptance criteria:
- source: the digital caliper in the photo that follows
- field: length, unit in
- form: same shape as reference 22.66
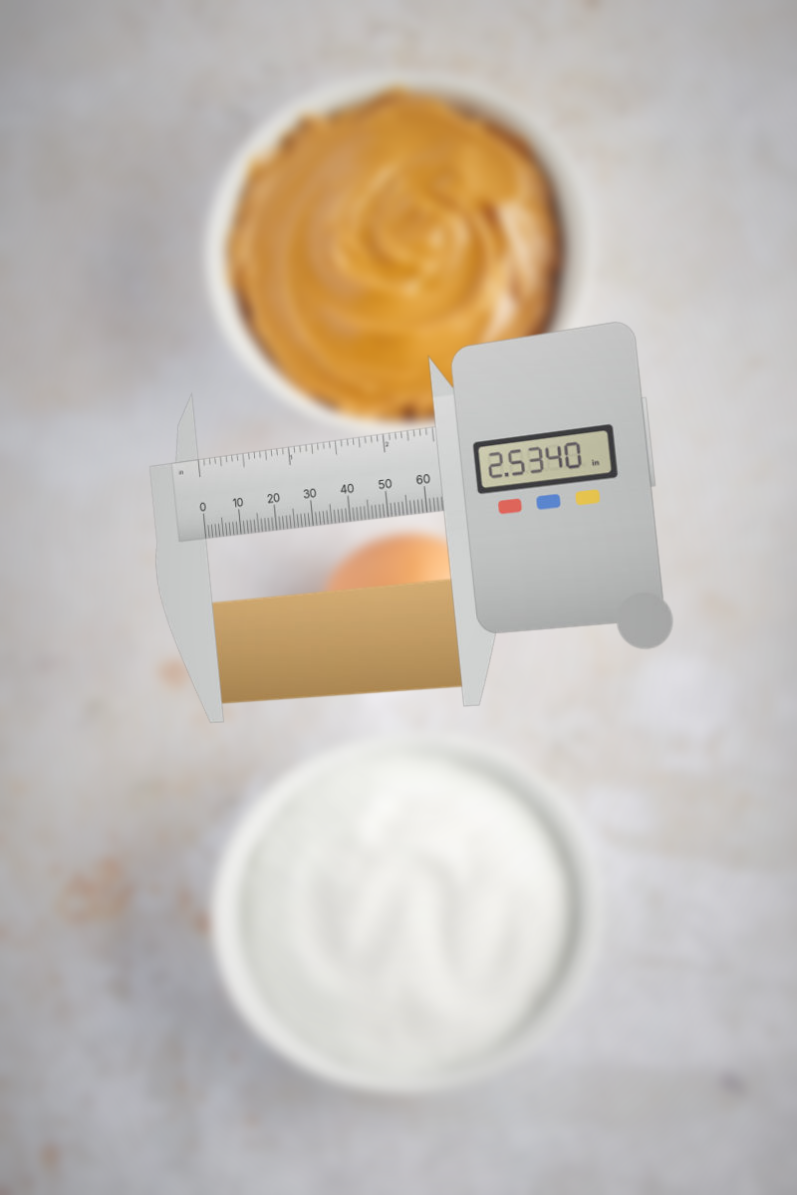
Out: 2.5340
